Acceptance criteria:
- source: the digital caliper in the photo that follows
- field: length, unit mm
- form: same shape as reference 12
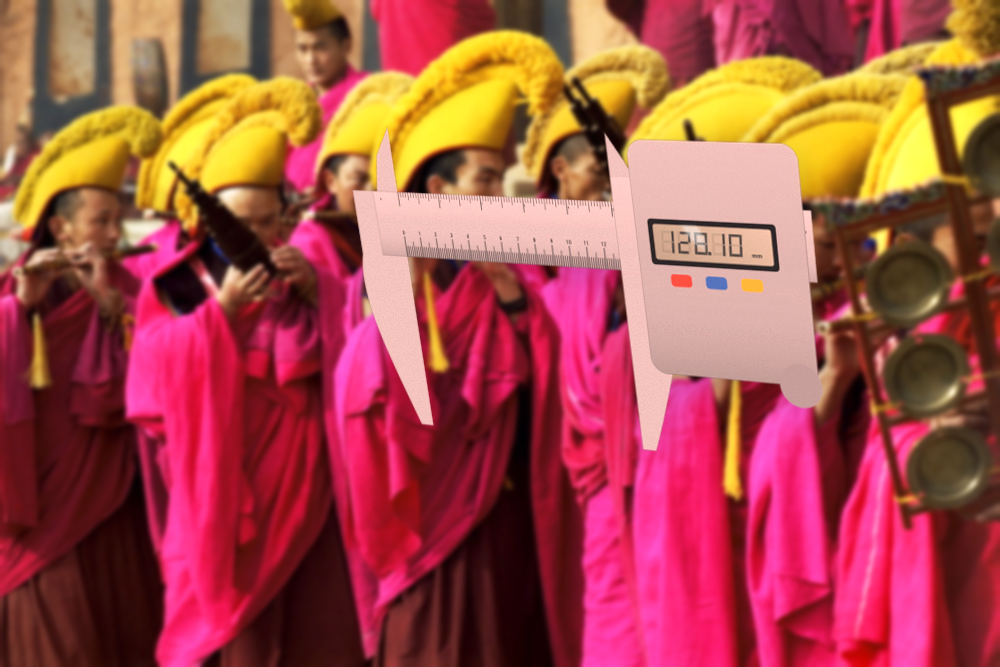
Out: 128.10
